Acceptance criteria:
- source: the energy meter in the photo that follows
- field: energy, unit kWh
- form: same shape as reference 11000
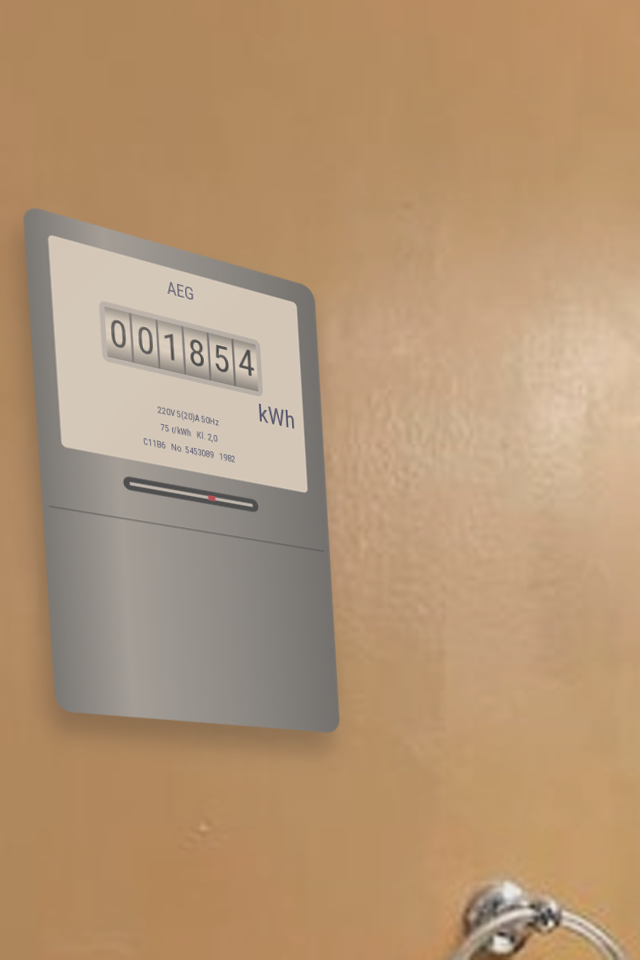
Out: 1854
